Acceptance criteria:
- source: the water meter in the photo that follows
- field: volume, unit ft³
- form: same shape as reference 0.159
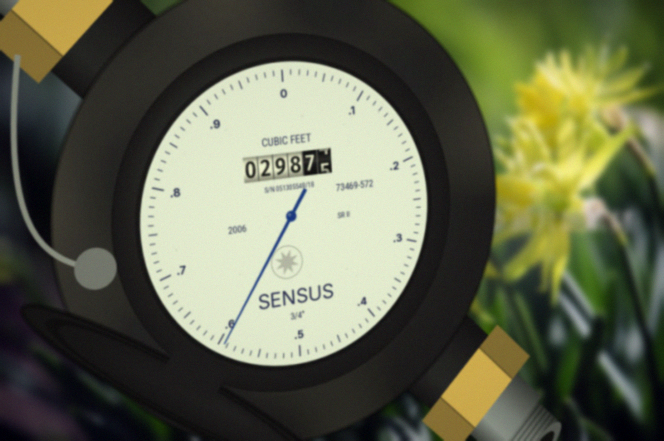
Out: 29874.59
